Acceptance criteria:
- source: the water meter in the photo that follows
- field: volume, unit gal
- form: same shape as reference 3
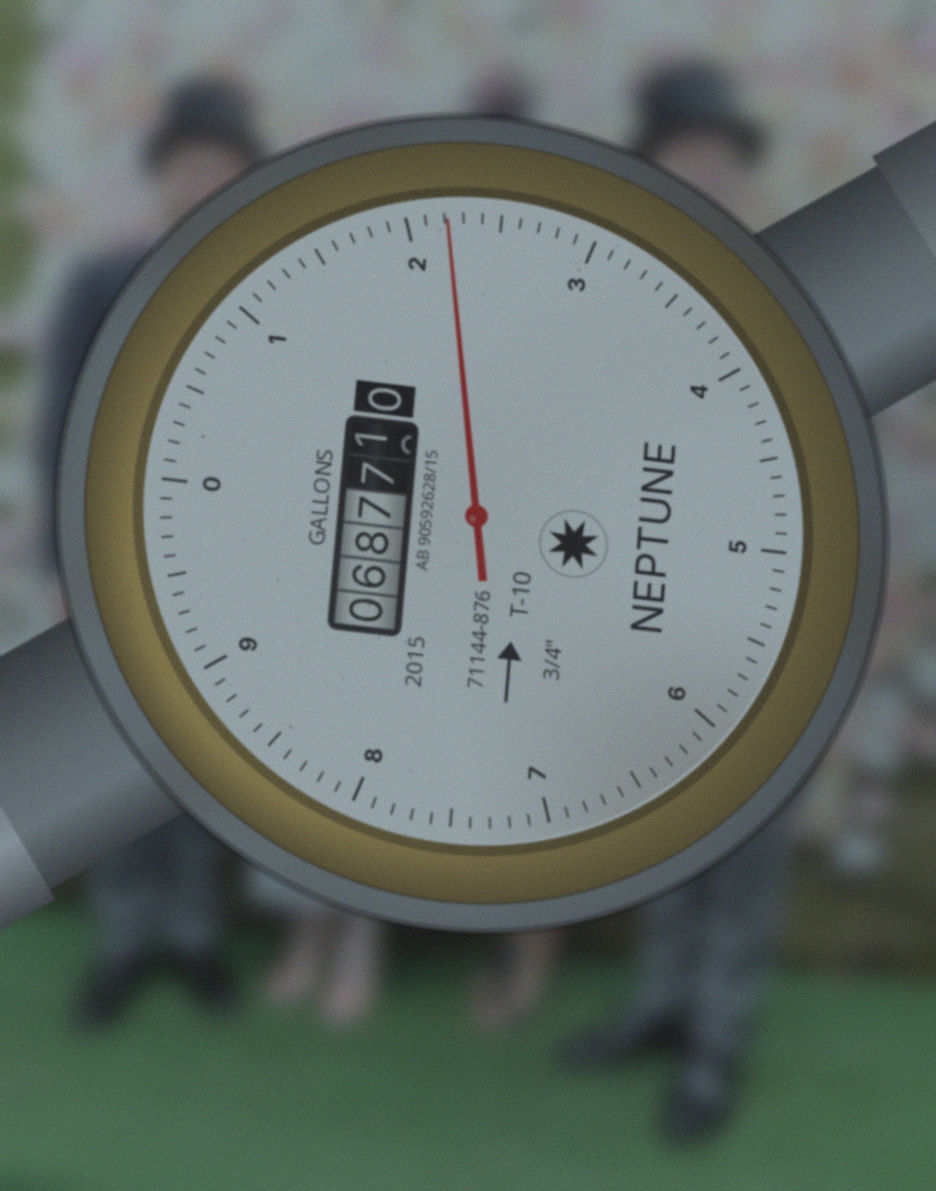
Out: 687712.2
